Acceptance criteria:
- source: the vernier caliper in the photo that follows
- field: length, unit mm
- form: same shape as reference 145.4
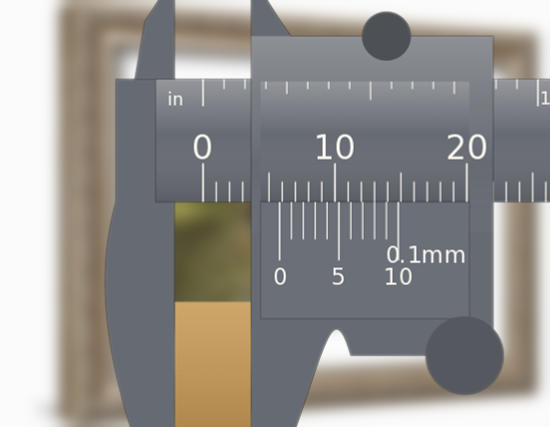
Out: 5.8
